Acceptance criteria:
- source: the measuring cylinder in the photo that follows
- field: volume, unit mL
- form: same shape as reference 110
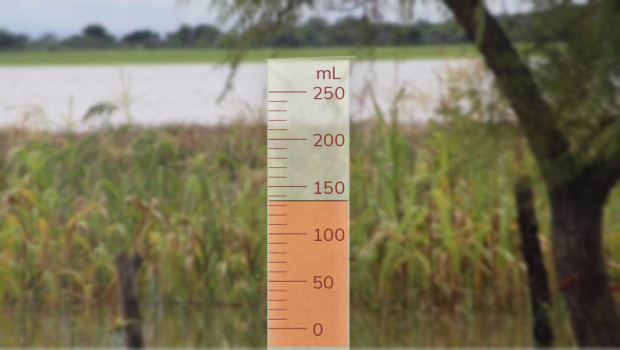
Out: 135
